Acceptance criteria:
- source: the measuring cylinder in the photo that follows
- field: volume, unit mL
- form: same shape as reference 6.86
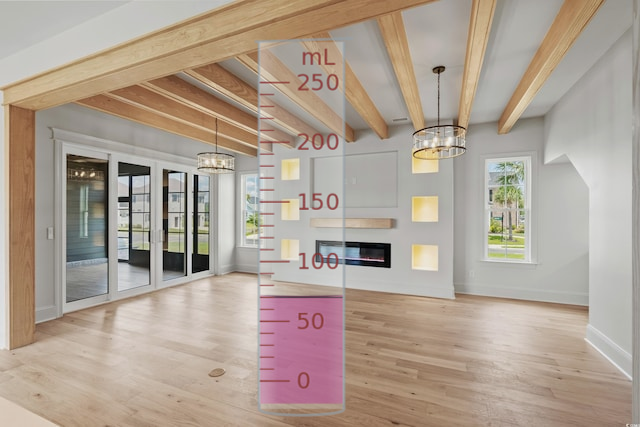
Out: 70
